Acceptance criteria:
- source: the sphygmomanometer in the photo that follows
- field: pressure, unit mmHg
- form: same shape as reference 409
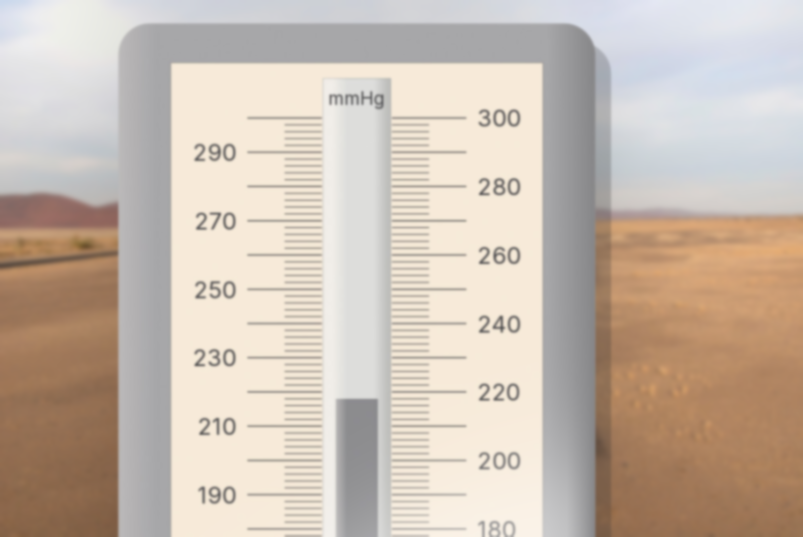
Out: 218
